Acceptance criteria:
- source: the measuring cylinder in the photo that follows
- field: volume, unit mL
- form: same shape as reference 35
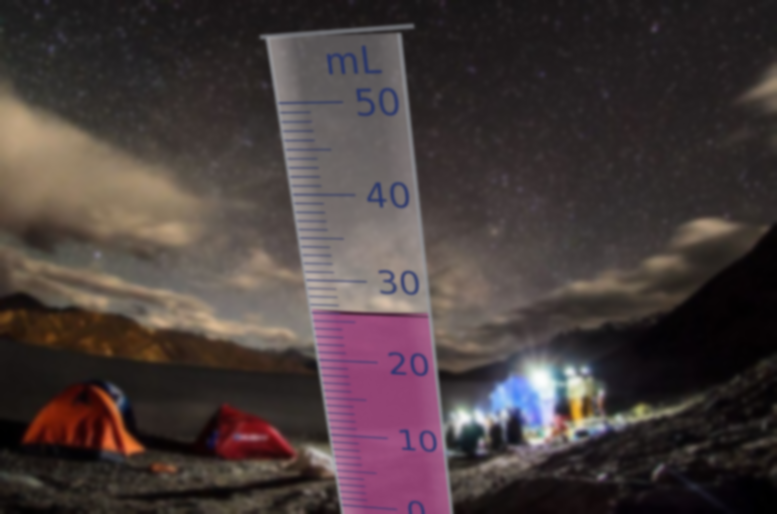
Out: 26
